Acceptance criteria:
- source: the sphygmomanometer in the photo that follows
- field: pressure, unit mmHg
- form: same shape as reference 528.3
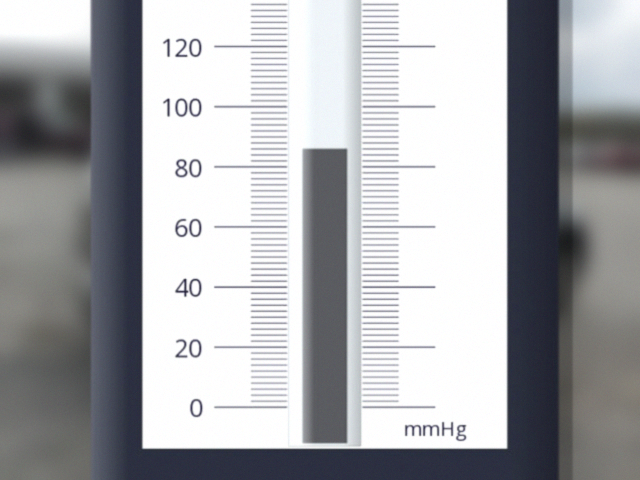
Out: 86
